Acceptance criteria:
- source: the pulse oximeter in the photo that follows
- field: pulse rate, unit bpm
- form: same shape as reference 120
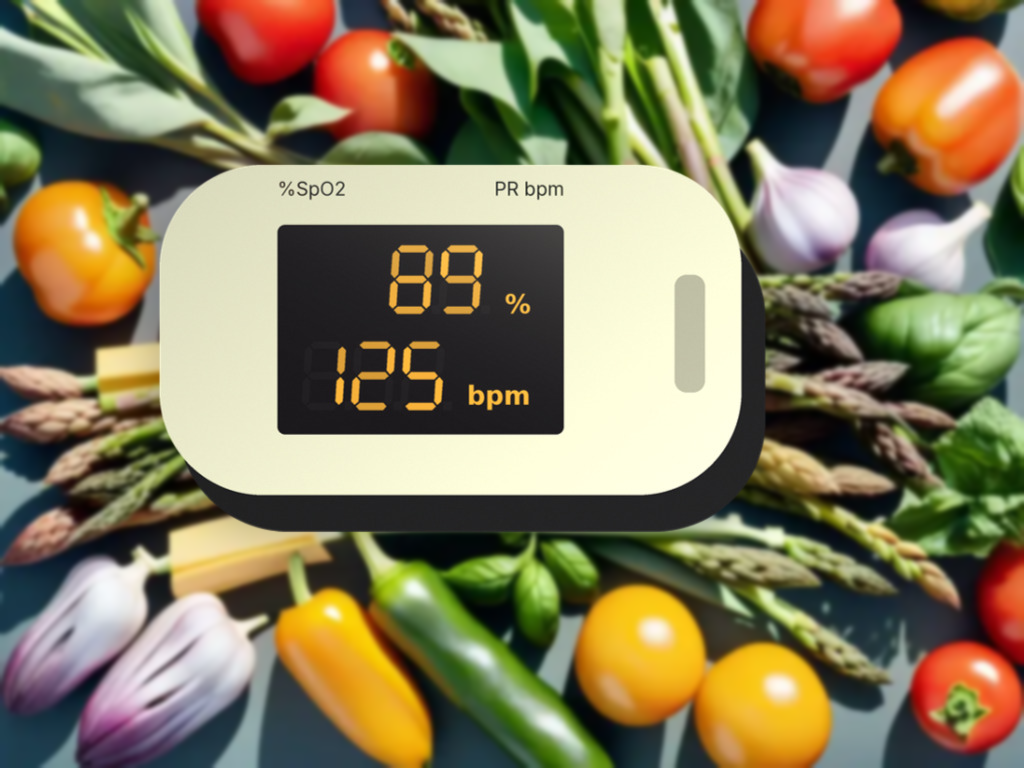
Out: 125
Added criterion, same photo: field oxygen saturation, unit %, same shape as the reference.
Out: 89
